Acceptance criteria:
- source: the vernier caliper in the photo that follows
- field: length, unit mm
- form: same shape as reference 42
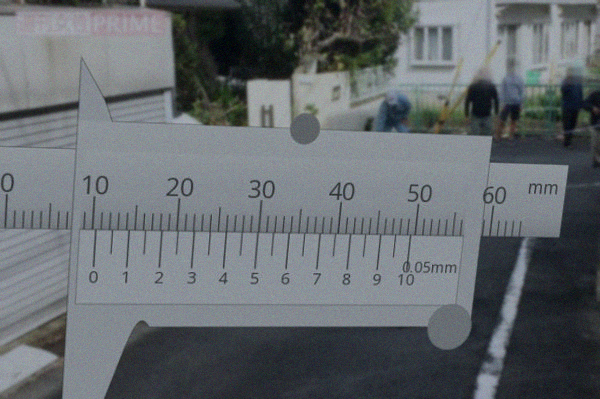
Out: 10.4
